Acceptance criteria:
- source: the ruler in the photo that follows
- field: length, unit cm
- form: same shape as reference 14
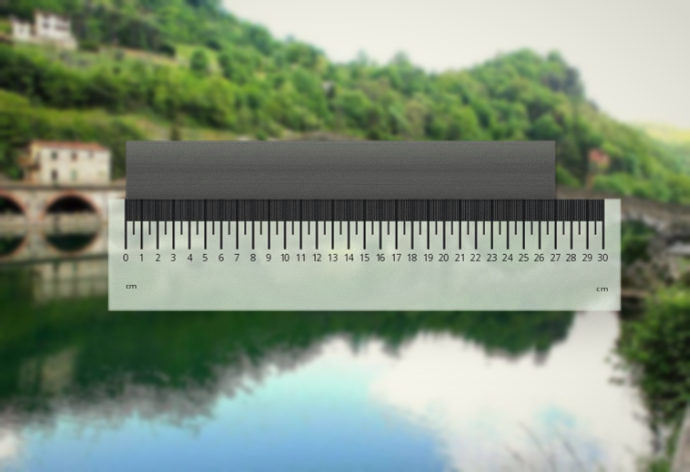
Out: 27
